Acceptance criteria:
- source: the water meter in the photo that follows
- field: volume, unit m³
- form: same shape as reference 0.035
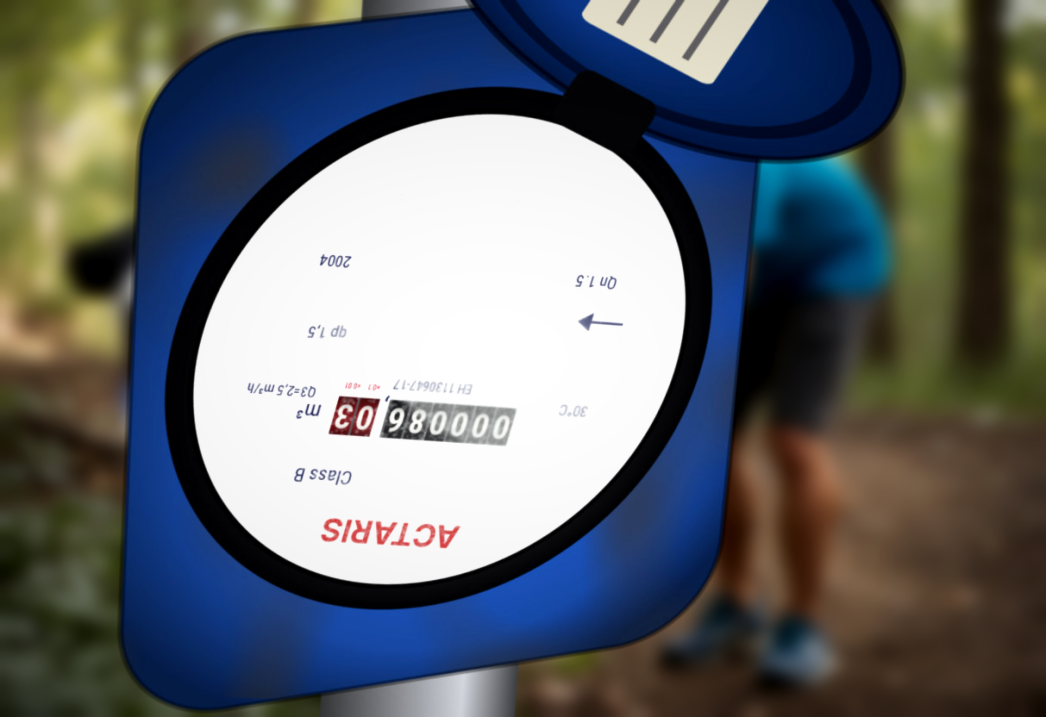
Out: 86.03
